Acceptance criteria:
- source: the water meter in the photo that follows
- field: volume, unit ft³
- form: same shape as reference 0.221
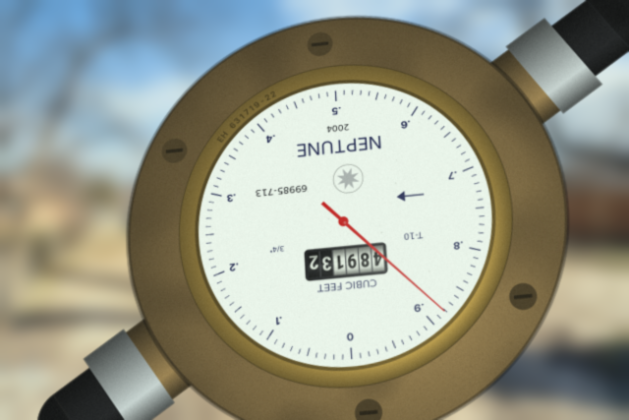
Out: 489131.88
